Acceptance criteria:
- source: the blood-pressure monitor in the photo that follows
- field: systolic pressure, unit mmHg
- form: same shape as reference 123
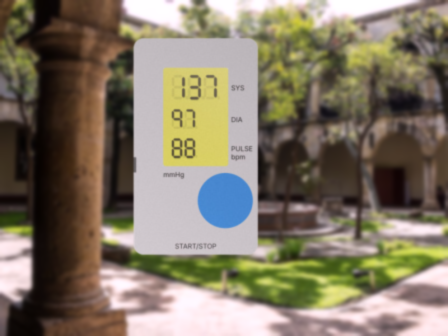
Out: 137
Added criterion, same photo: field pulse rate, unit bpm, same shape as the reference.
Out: 88
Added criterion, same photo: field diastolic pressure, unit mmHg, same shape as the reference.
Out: 97
